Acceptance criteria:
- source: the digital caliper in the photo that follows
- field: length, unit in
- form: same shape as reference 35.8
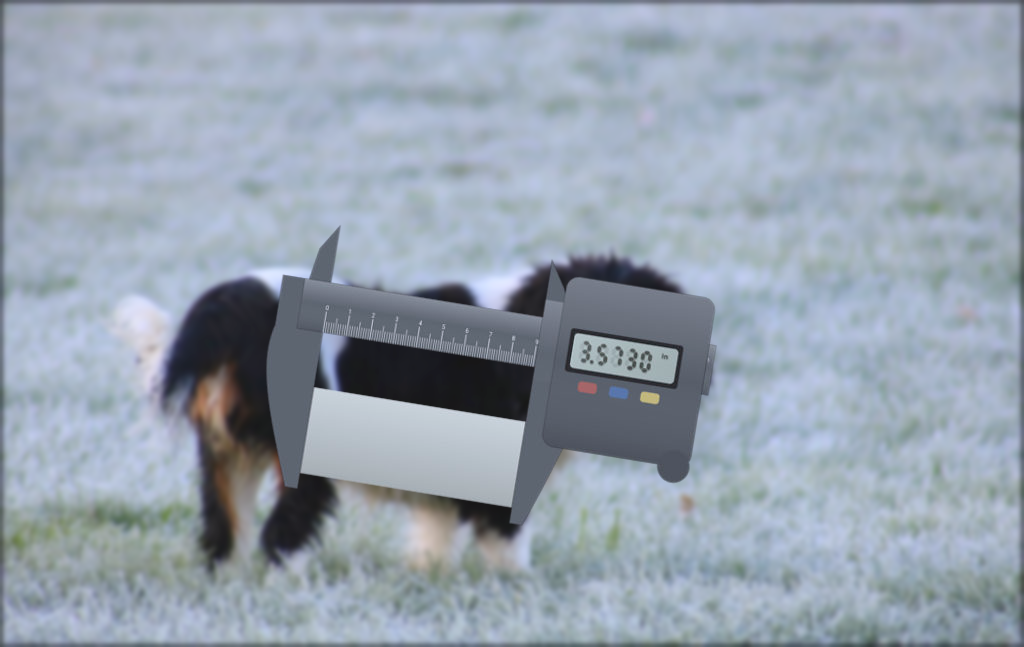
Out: 3.5730
